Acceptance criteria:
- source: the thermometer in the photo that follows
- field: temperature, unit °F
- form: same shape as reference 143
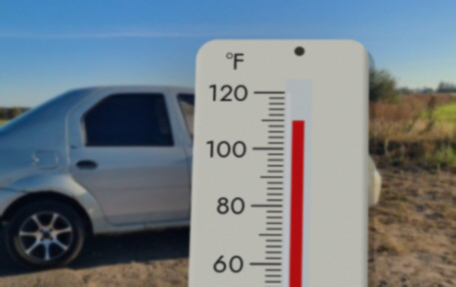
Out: 110
